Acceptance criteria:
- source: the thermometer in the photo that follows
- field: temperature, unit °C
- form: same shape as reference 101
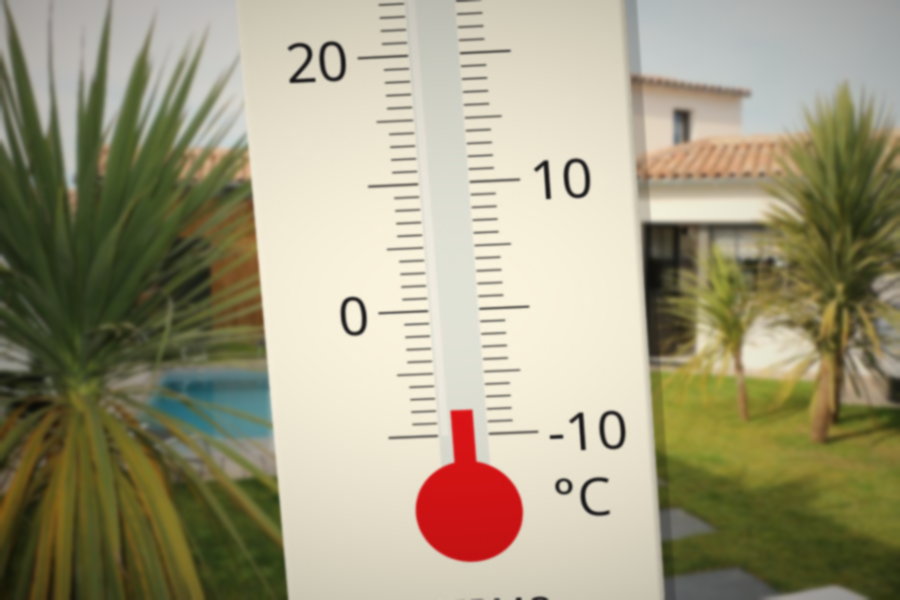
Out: -8
